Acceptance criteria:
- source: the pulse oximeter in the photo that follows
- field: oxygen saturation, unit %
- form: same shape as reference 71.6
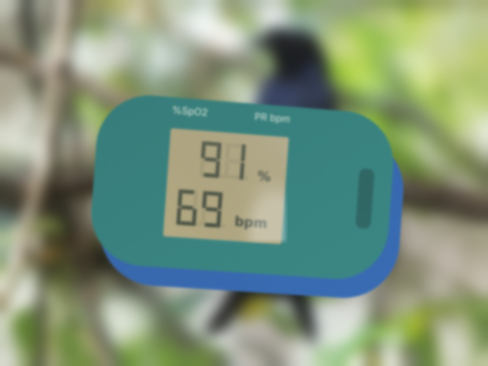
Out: 91
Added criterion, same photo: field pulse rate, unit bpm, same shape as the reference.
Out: 69
